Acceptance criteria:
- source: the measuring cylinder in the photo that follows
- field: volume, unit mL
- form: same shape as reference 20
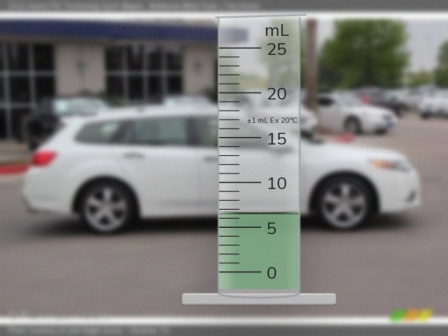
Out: 6.5
